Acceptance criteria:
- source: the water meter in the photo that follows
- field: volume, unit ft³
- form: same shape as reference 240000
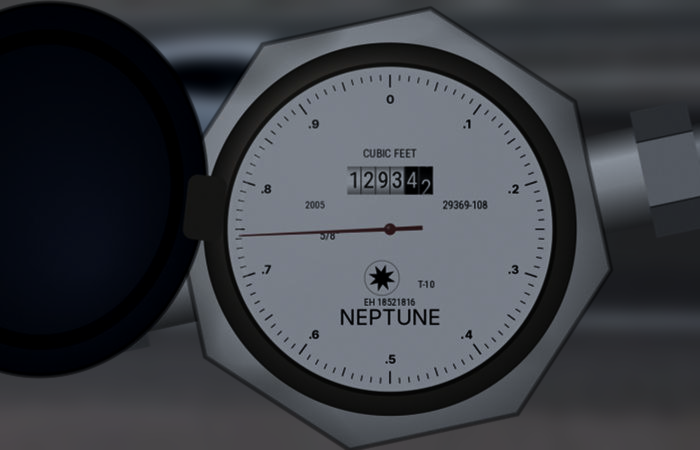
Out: 129341.74
